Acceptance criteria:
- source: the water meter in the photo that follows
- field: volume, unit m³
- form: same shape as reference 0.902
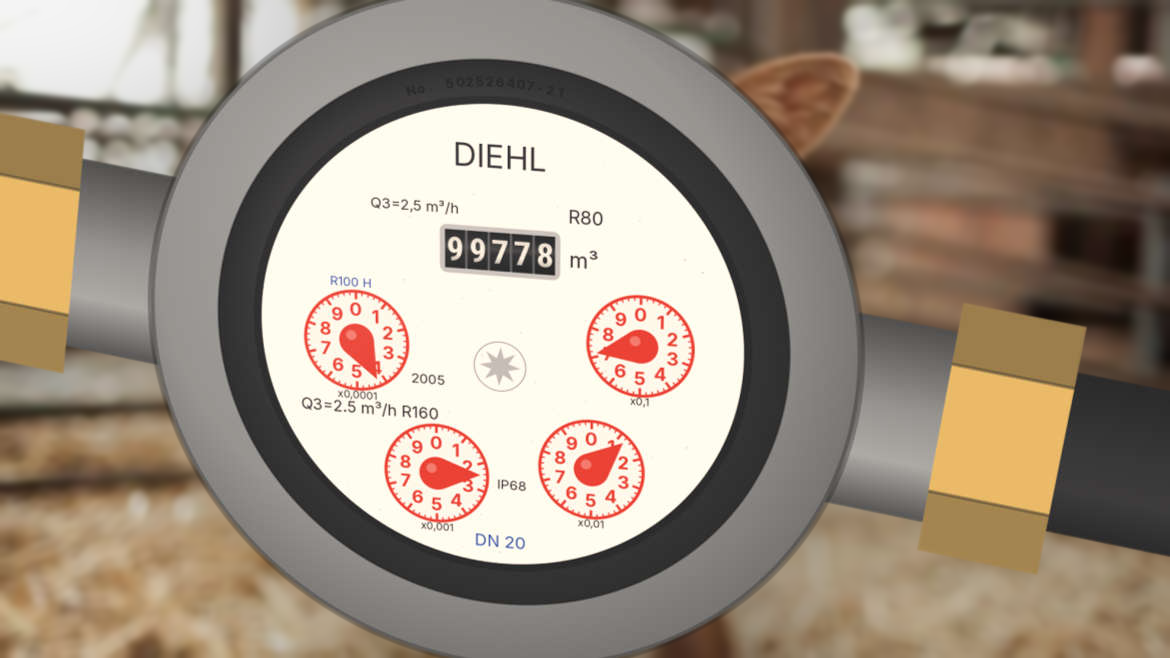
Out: 99778.7124
